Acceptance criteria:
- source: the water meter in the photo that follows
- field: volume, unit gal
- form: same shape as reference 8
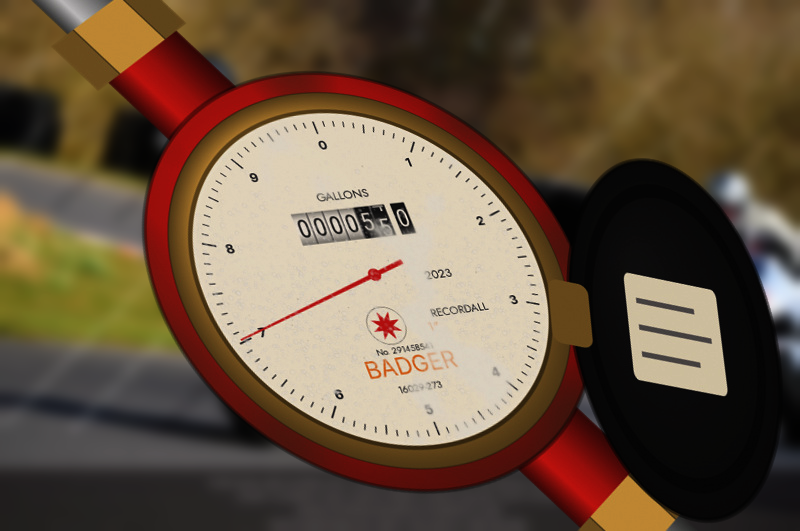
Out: 547.0
